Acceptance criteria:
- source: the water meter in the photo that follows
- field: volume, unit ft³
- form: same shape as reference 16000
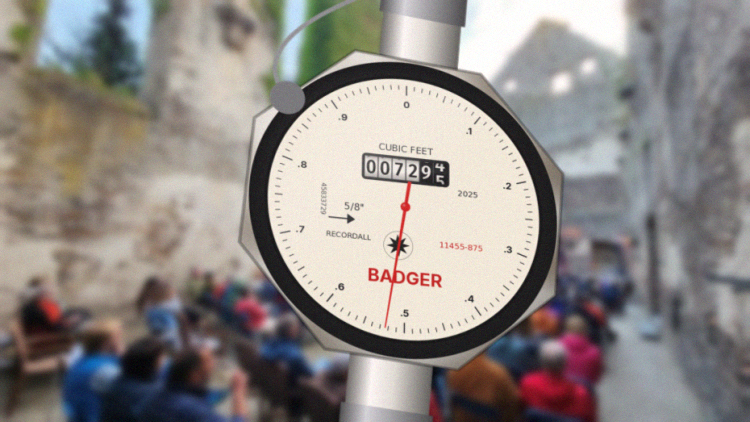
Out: 7294.52
